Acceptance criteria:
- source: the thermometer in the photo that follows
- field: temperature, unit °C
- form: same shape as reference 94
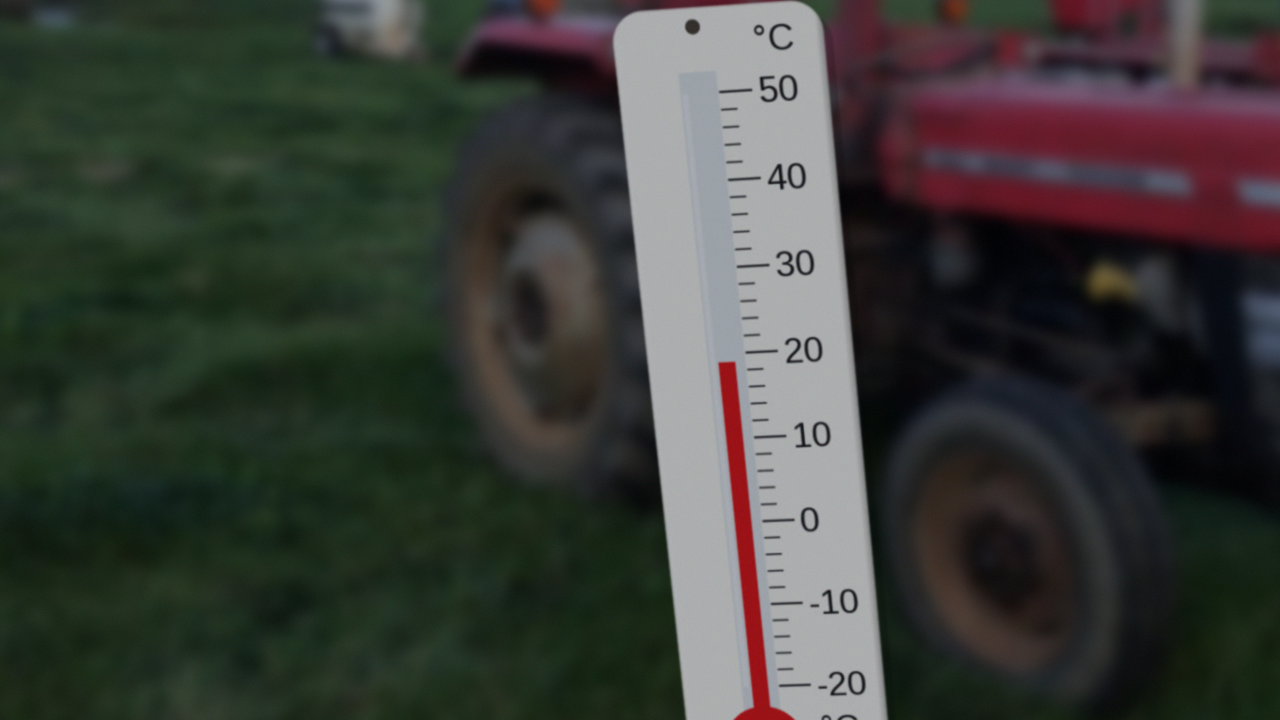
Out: 19
